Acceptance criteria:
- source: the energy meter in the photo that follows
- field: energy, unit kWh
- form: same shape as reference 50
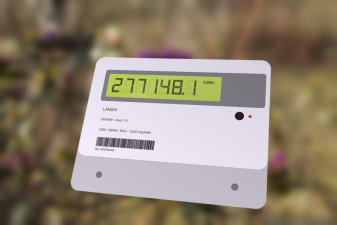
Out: 277148.1
